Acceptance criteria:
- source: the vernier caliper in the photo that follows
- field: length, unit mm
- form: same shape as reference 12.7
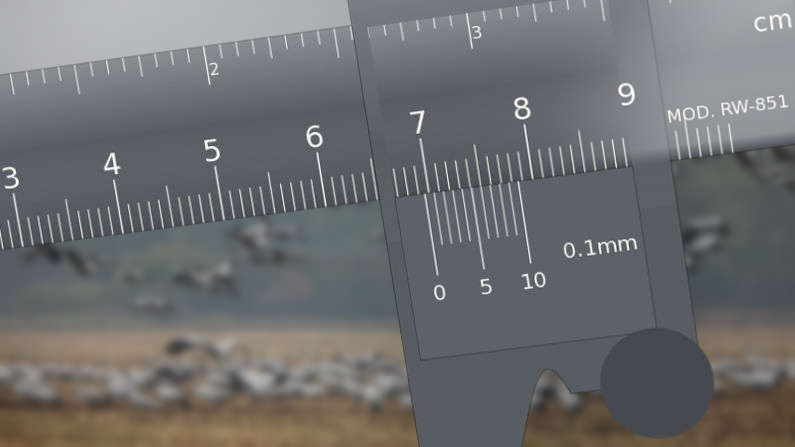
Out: 69.6
